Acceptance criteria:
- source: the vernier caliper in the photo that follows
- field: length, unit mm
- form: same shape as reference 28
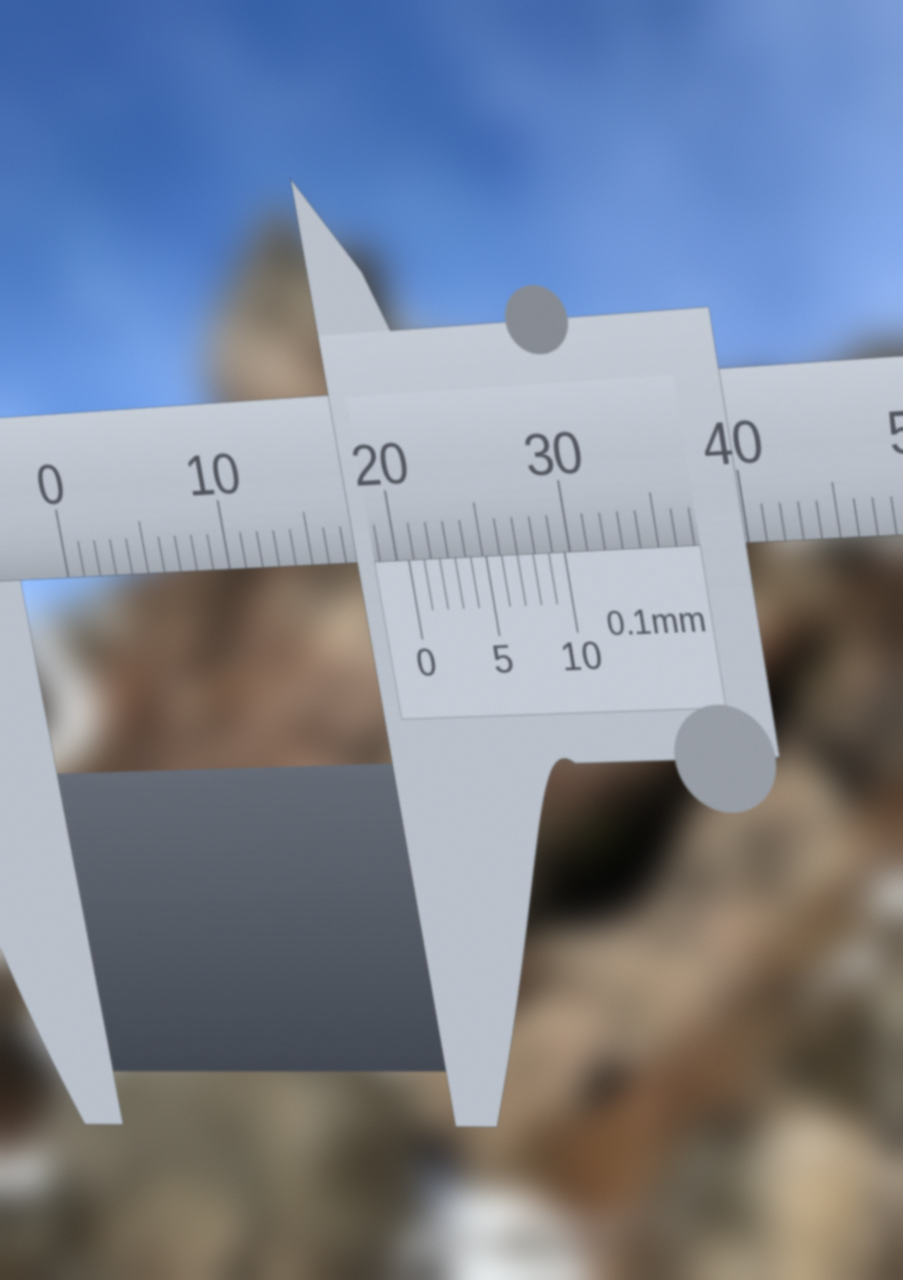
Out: 20.7
